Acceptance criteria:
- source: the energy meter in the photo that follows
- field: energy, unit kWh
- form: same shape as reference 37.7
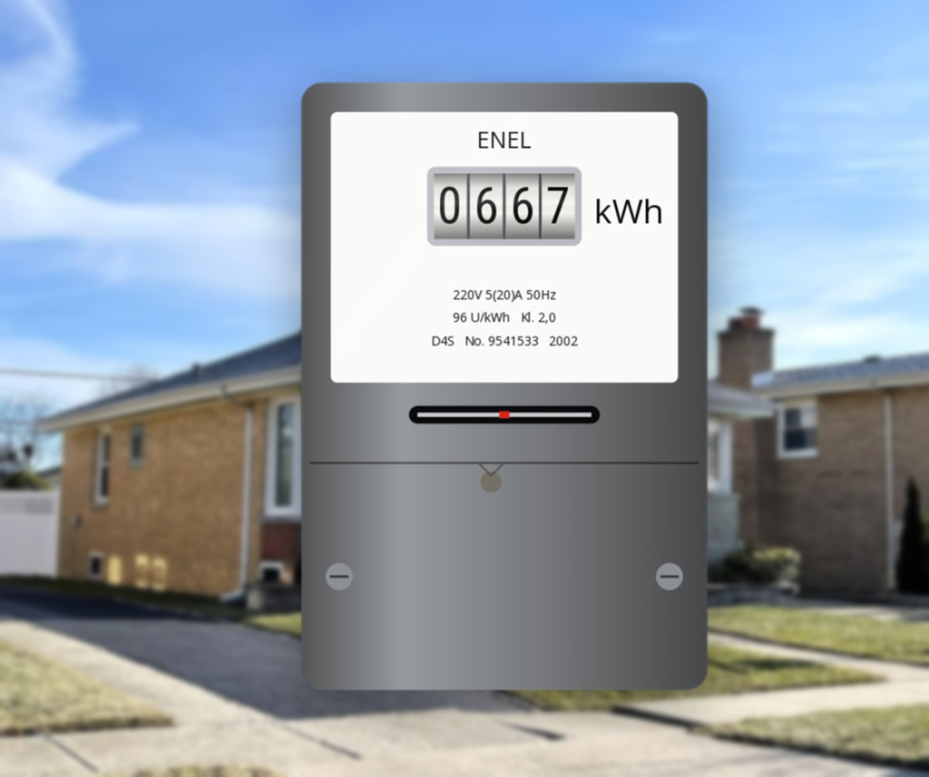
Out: 667
